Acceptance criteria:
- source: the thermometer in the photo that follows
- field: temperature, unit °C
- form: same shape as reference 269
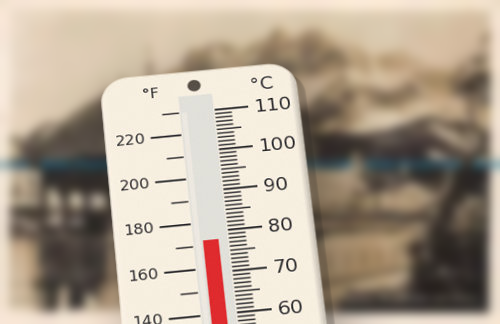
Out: 78
